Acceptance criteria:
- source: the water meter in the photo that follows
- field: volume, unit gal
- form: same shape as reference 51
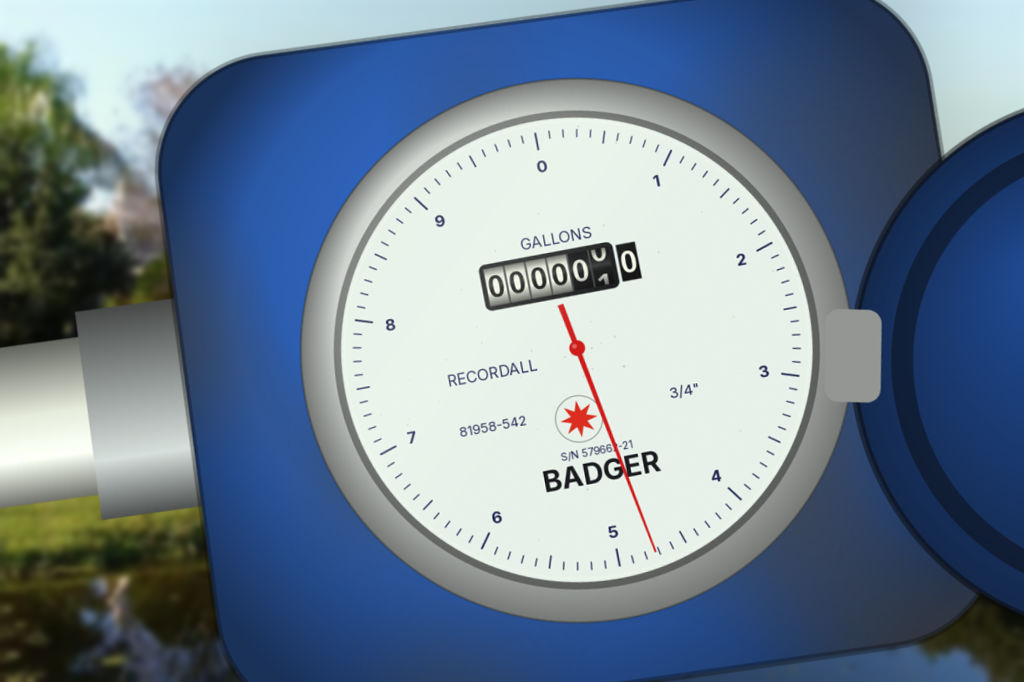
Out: 4.7
